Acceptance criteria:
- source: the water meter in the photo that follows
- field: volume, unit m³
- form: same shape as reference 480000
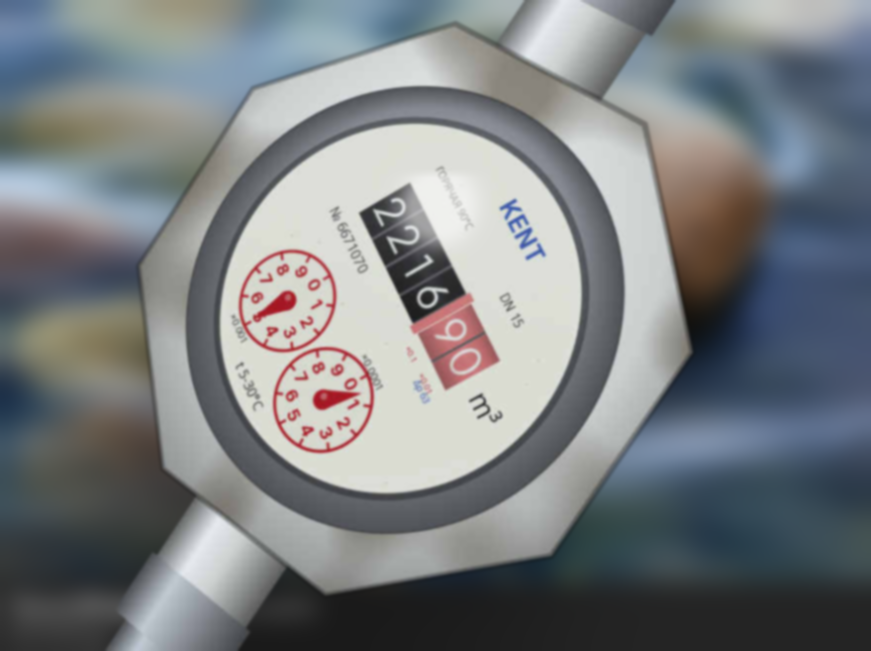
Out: 2216.9050
